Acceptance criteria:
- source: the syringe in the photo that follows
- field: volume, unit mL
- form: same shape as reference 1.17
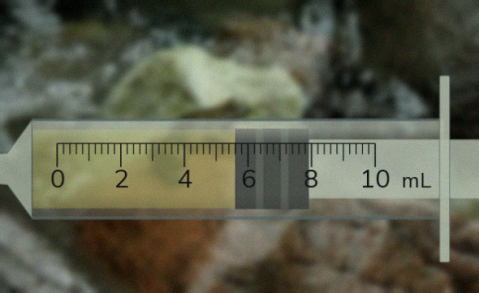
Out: 5.6
